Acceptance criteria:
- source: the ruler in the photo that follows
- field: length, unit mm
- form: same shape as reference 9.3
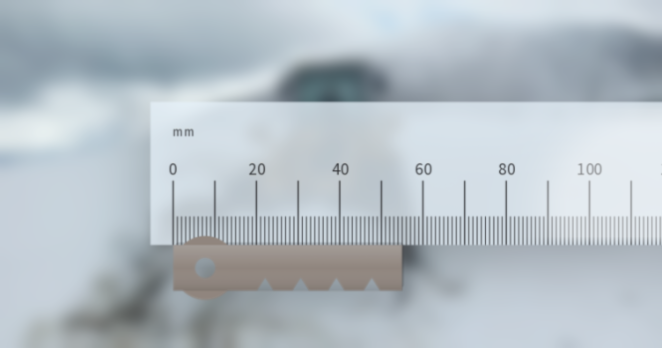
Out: 55
